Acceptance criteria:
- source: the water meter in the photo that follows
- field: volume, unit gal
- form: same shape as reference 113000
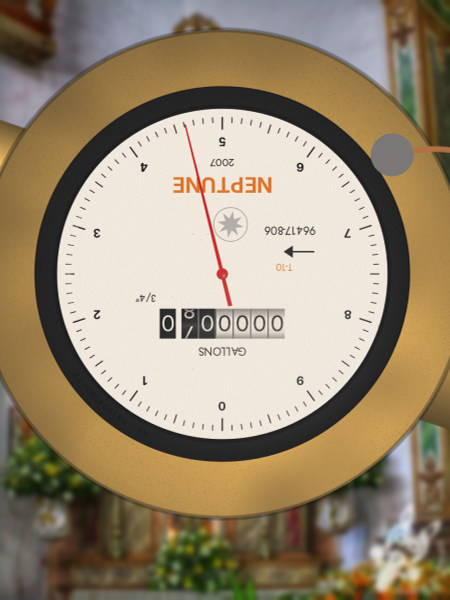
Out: 74.6
